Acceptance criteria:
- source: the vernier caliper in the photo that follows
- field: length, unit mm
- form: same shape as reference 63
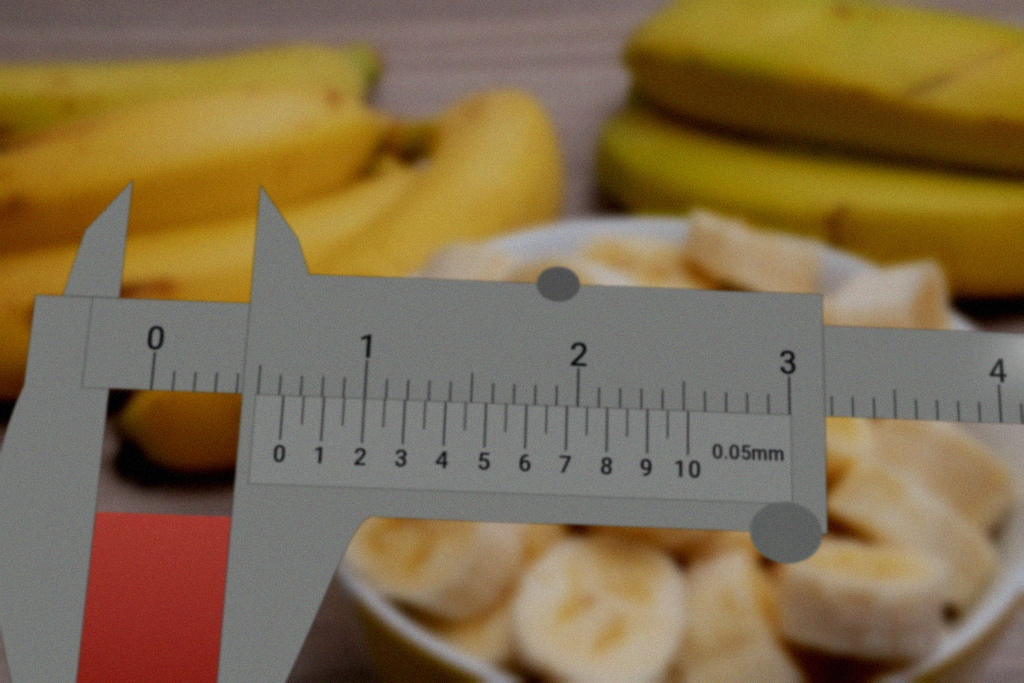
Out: 6.2
